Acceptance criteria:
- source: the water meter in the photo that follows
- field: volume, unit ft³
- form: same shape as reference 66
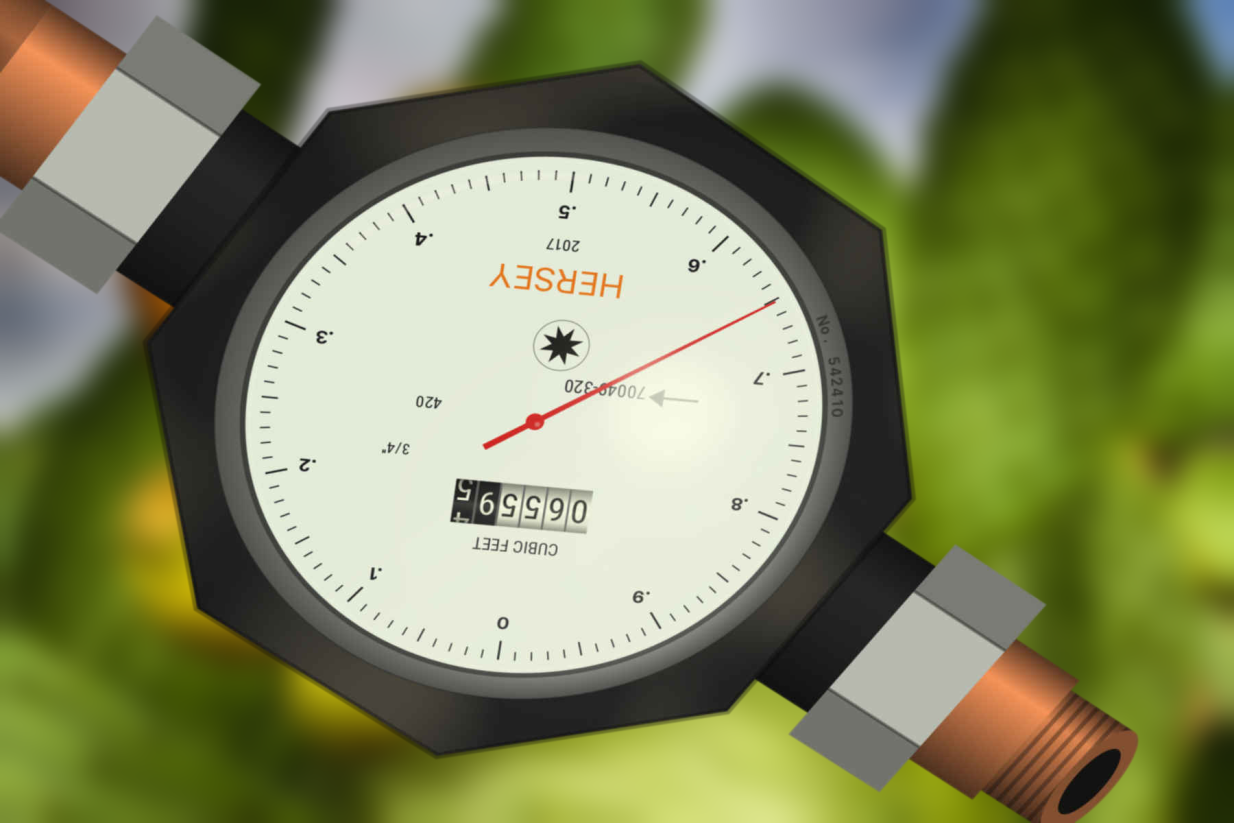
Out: 65594.65
